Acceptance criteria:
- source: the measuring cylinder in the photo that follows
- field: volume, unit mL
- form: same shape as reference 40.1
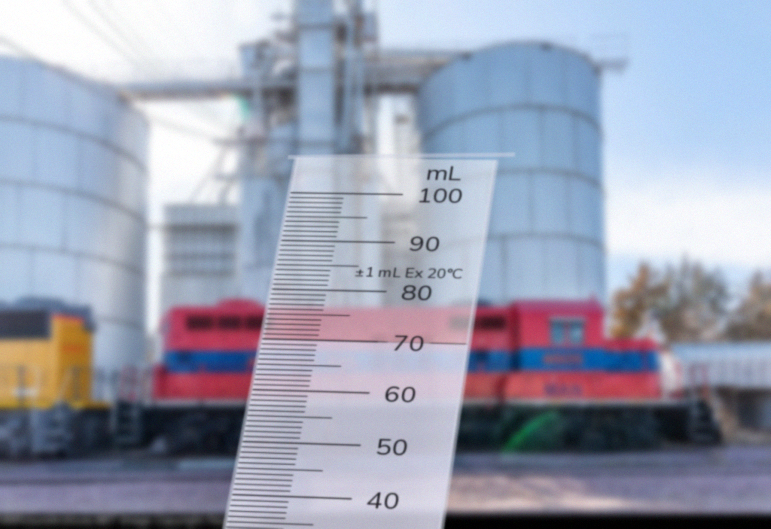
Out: 70
